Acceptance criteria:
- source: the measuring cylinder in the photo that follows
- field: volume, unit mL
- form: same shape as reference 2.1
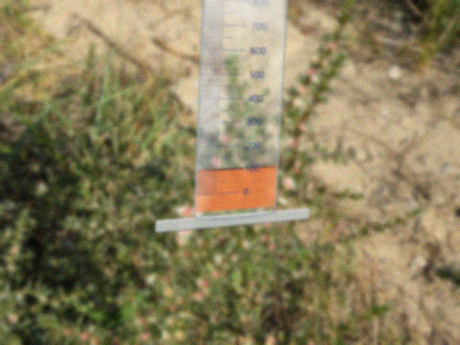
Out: 100
